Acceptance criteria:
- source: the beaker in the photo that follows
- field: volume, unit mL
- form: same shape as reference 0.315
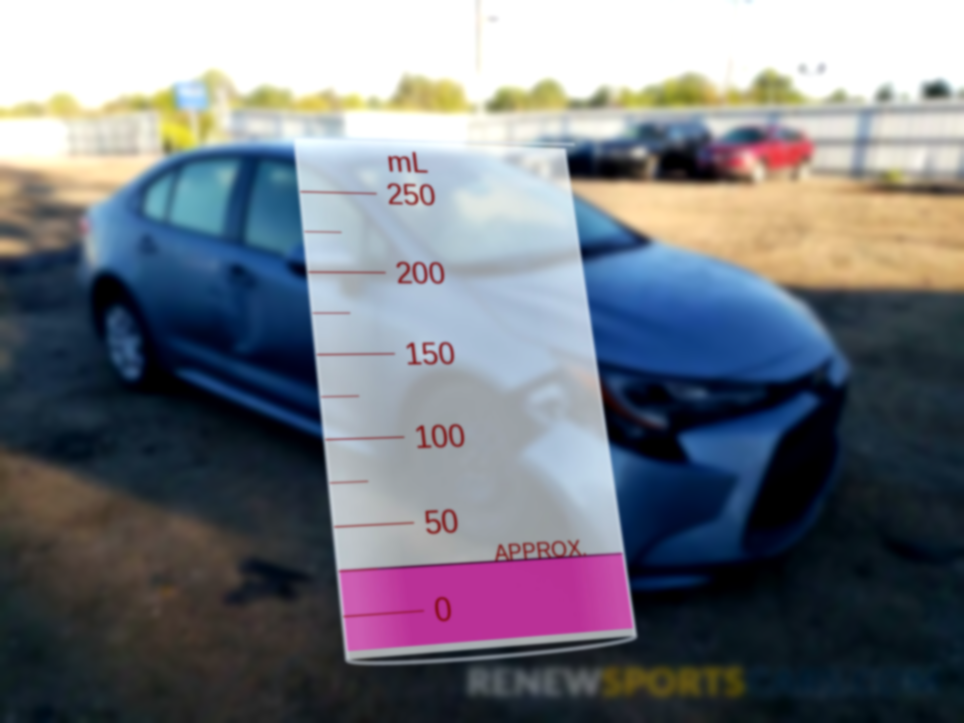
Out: 25
